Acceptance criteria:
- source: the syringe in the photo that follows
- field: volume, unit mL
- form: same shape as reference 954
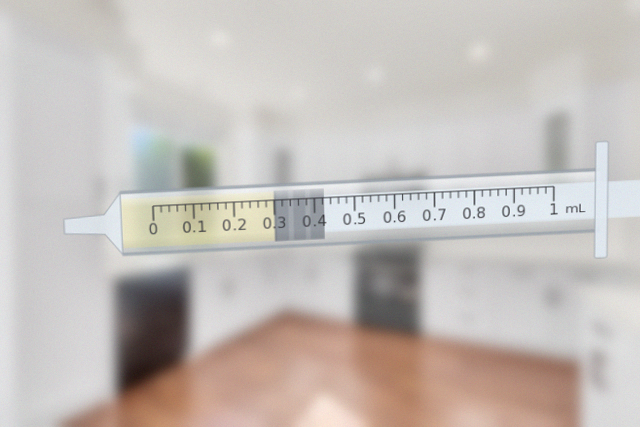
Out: 0.3
